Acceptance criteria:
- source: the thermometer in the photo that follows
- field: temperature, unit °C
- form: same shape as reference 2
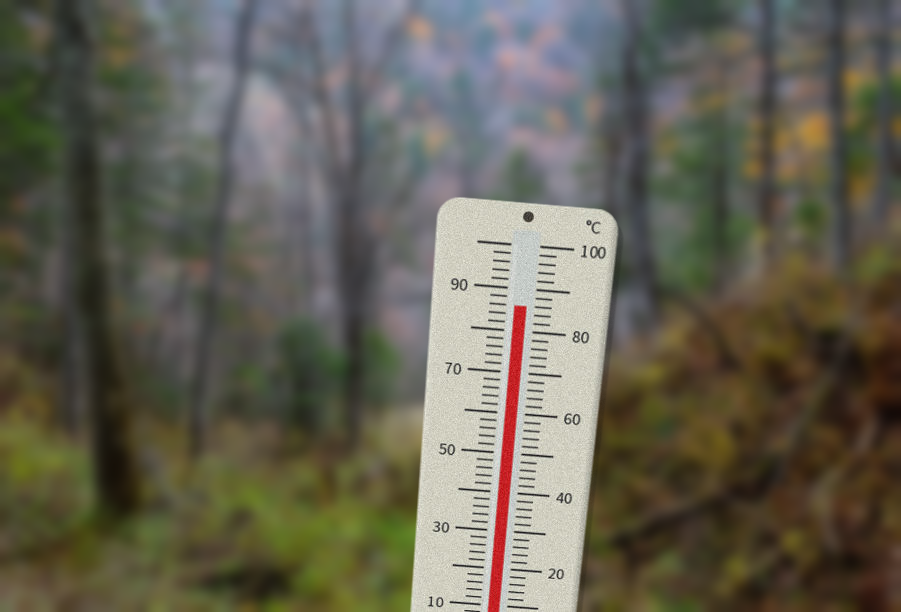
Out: 86
